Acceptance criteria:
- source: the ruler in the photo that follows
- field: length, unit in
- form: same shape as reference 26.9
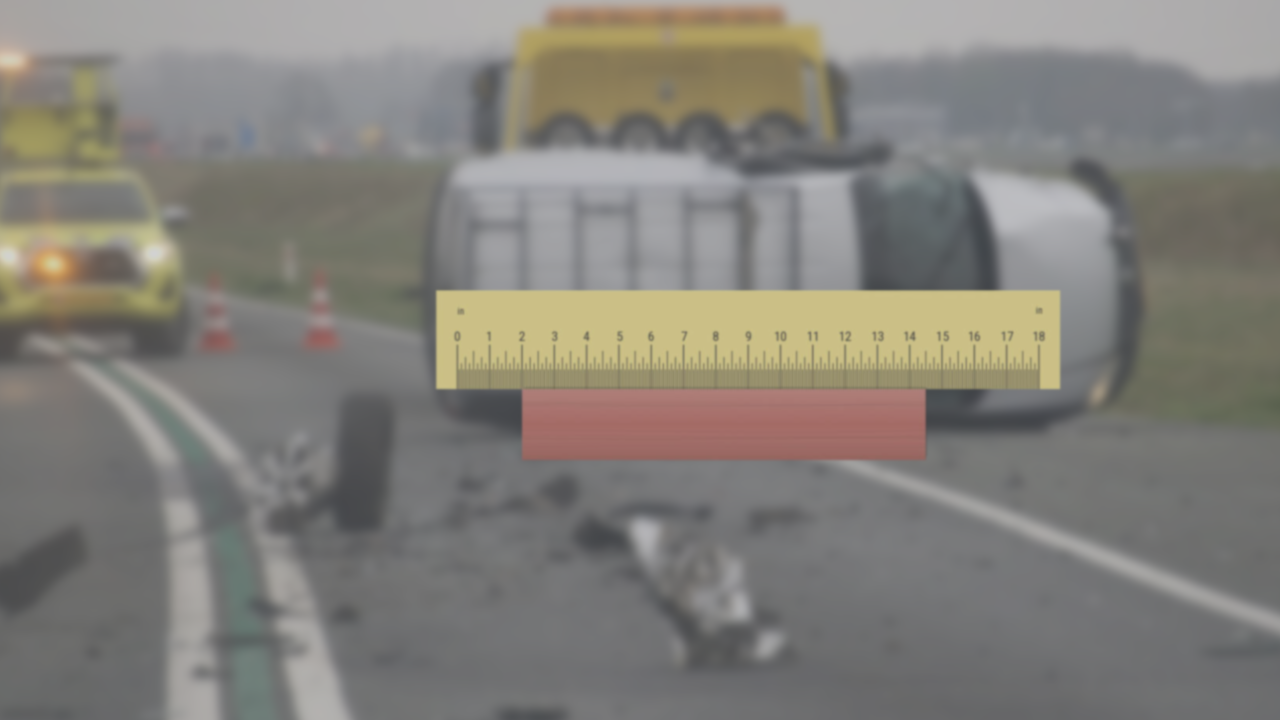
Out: 12.5
